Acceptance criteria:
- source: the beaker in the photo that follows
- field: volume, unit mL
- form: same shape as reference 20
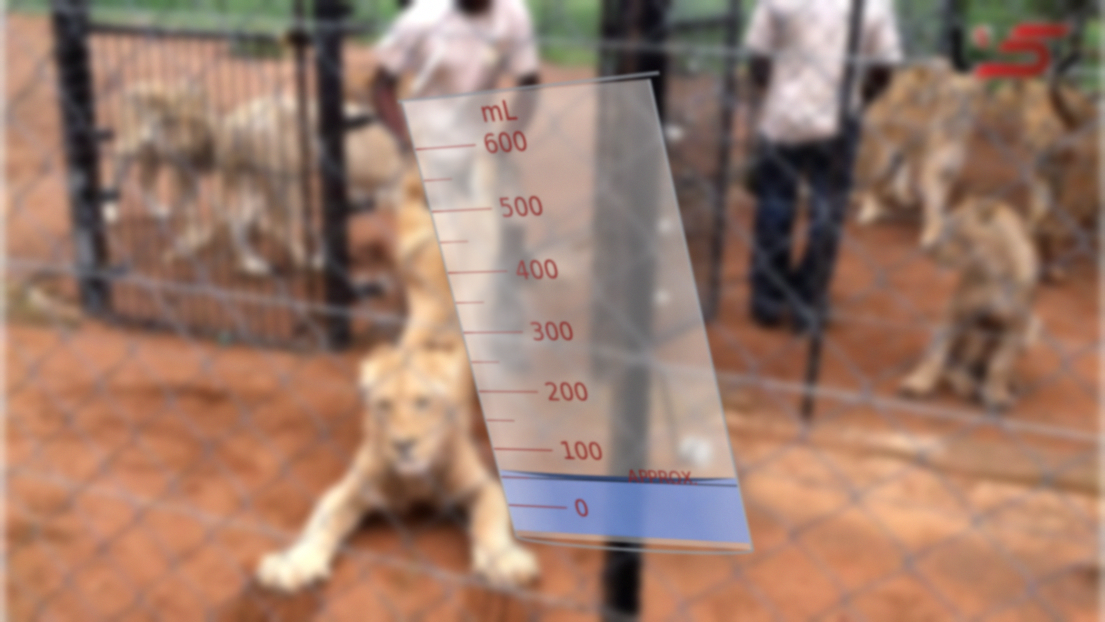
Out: 50
